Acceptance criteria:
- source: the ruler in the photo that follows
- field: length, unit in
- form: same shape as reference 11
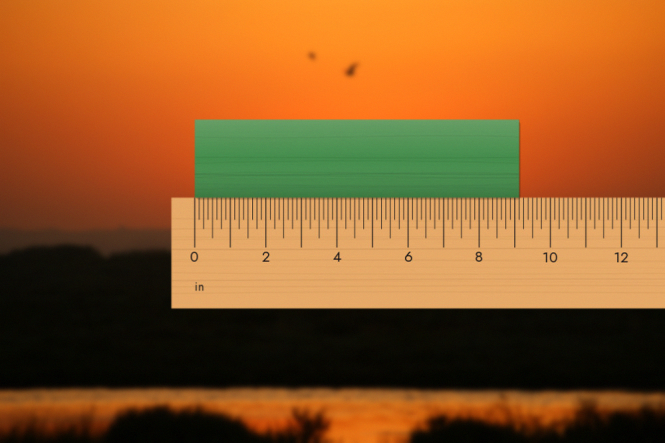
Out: 9.125
